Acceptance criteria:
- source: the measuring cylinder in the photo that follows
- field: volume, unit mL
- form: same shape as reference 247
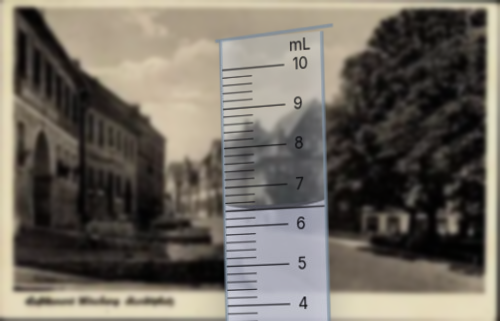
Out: 6.4
